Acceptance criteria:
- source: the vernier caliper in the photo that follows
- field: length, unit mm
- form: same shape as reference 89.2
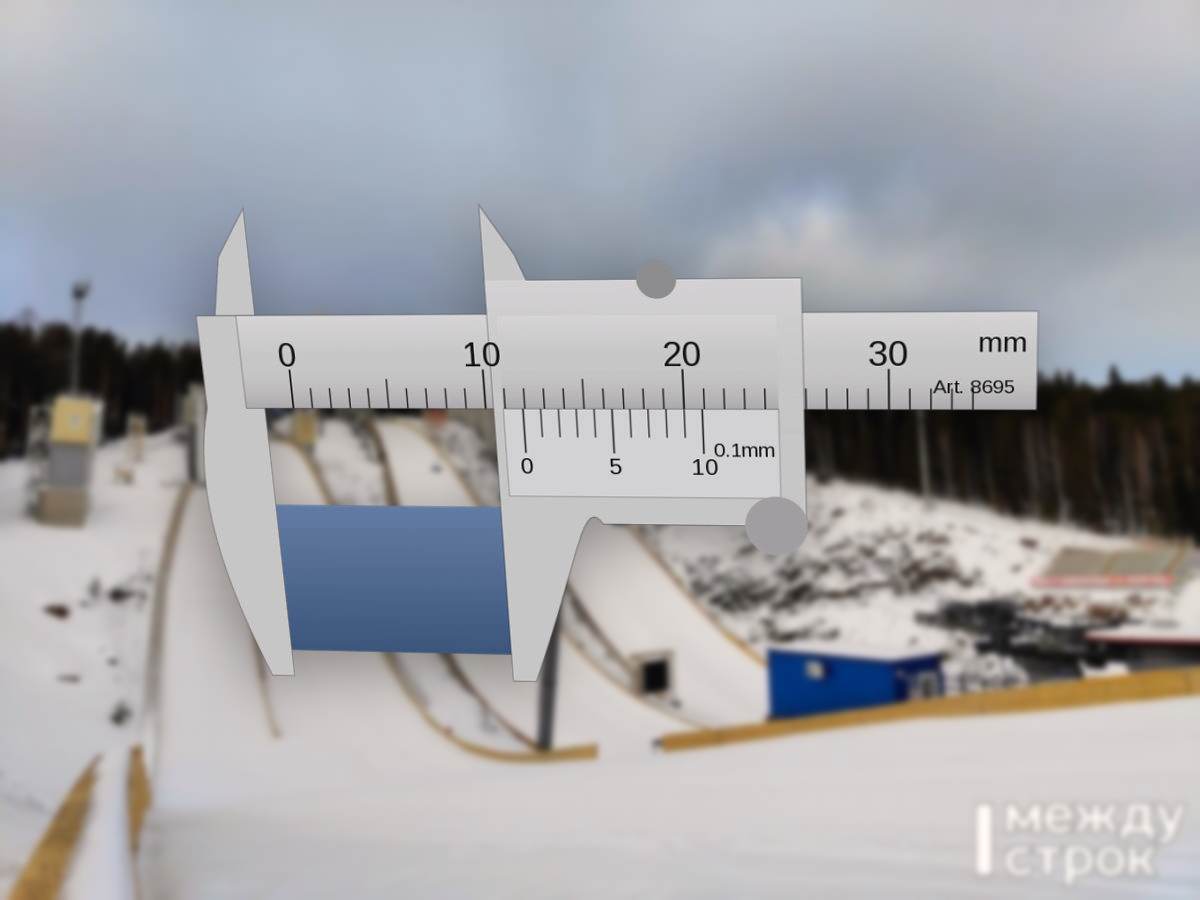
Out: 11.9
